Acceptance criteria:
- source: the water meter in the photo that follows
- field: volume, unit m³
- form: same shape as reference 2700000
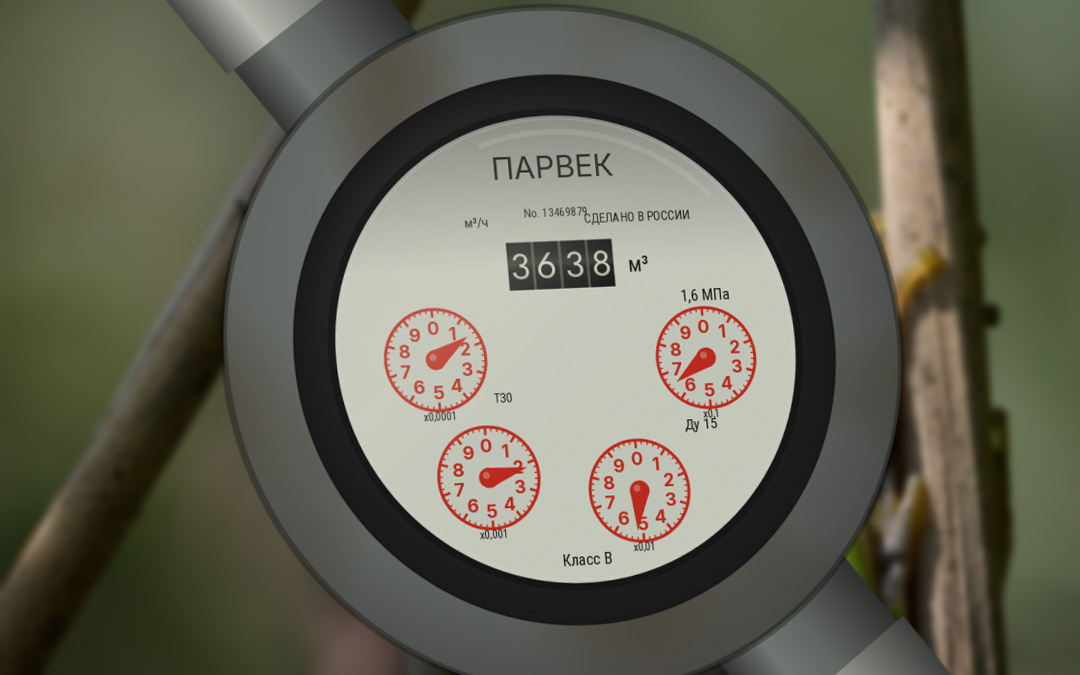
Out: 3638.6521
